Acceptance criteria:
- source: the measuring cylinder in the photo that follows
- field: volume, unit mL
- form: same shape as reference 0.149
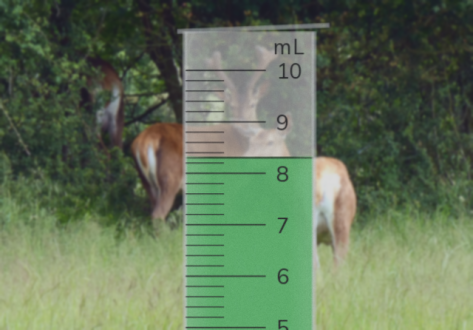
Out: 8.3
